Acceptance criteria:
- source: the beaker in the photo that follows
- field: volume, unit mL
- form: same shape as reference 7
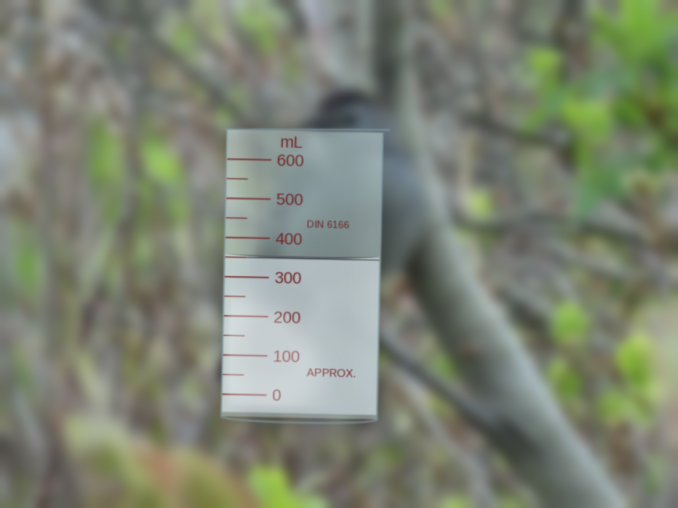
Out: 350
